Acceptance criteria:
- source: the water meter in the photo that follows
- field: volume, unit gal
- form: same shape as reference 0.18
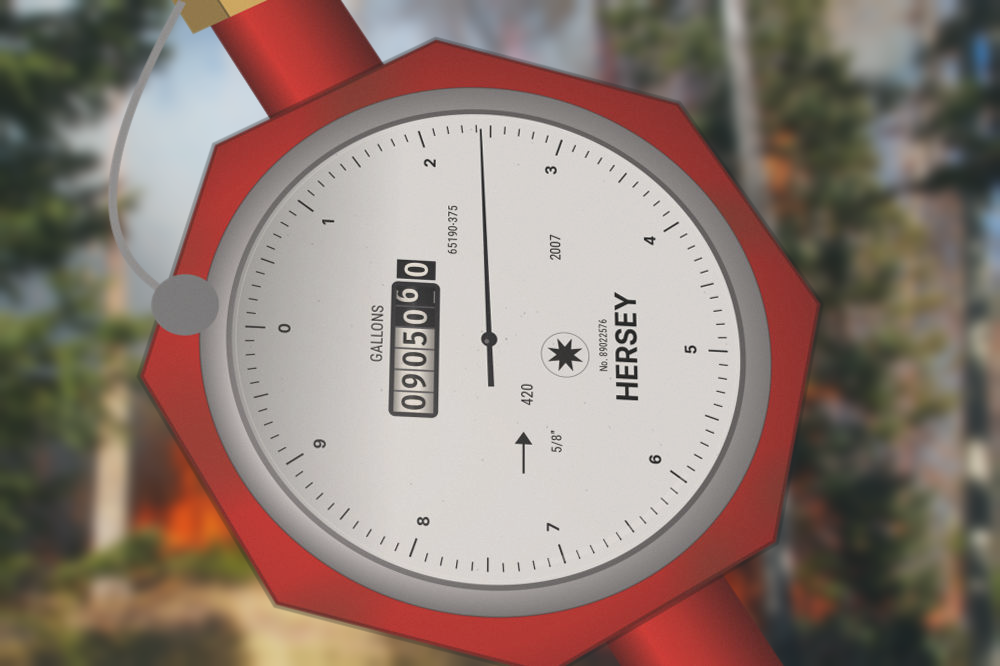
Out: 905062.4
